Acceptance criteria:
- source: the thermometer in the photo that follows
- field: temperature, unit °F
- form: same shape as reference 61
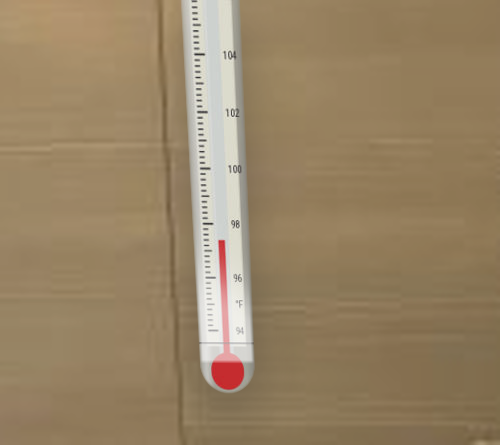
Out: 97.4
